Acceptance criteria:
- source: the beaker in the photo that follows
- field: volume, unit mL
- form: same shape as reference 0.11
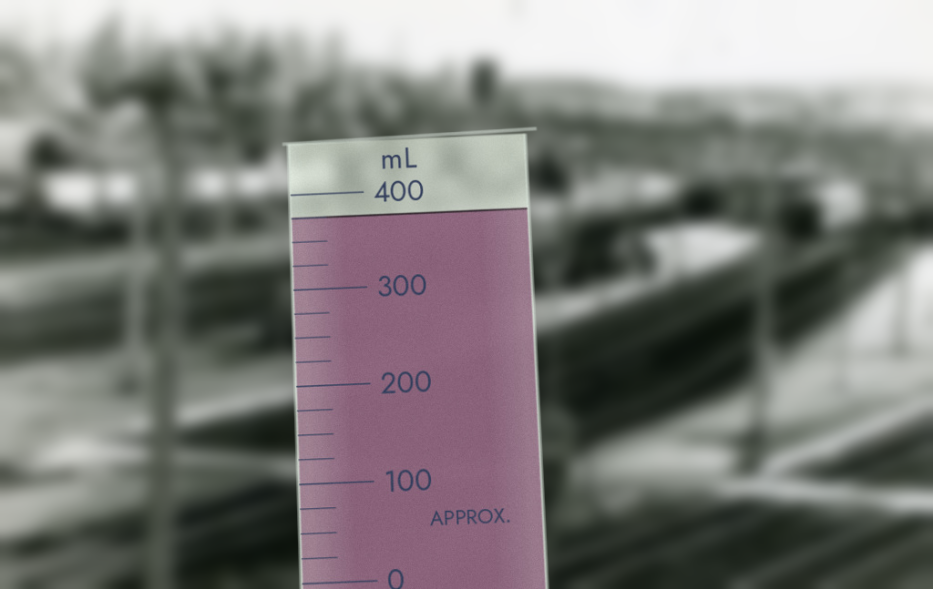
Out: 375
